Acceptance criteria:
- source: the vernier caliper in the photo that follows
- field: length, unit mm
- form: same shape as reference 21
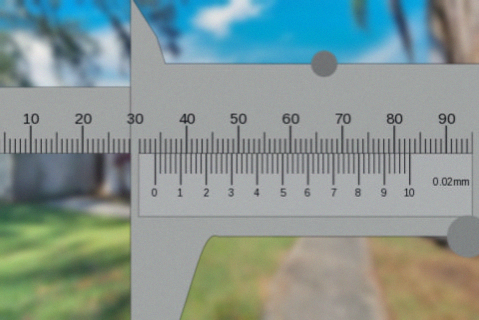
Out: 34.0
